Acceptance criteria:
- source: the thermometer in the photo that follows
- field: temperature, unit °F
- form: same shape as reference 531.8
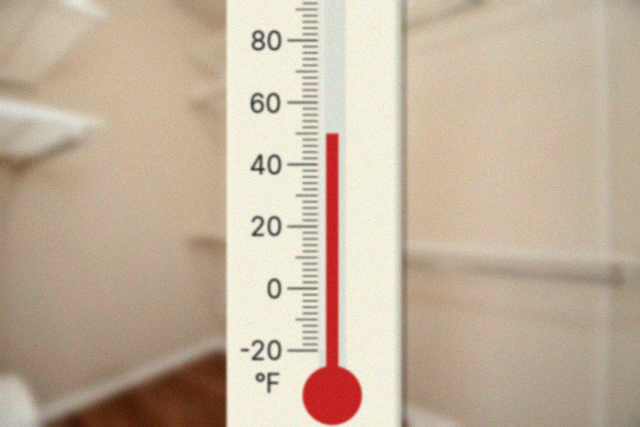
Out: 50
